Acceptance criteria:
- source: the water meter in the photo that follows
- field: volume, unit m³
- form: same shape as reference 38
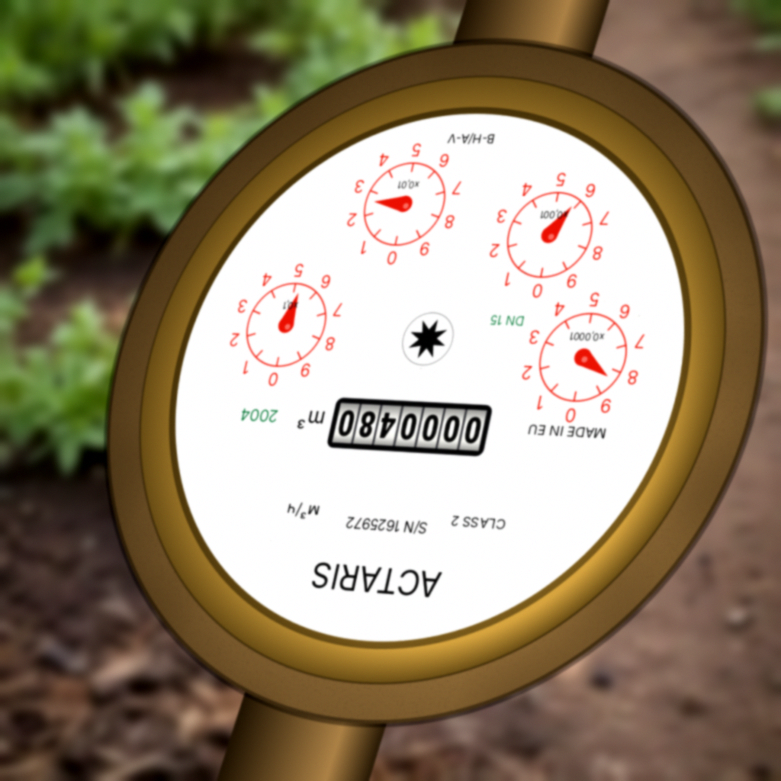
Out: 480.5258
